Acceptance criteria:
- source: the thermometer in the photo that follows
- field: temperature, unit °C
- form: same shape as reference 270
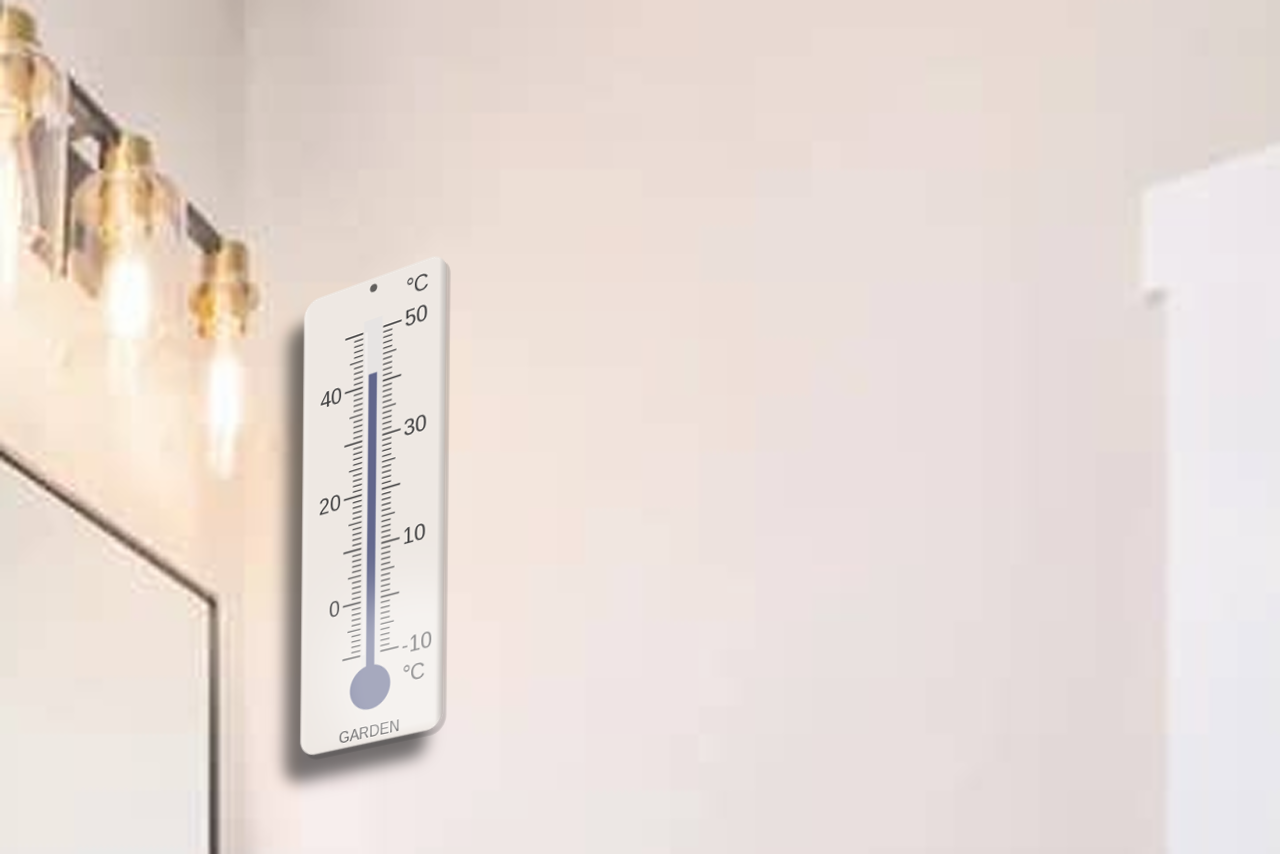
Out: 42
